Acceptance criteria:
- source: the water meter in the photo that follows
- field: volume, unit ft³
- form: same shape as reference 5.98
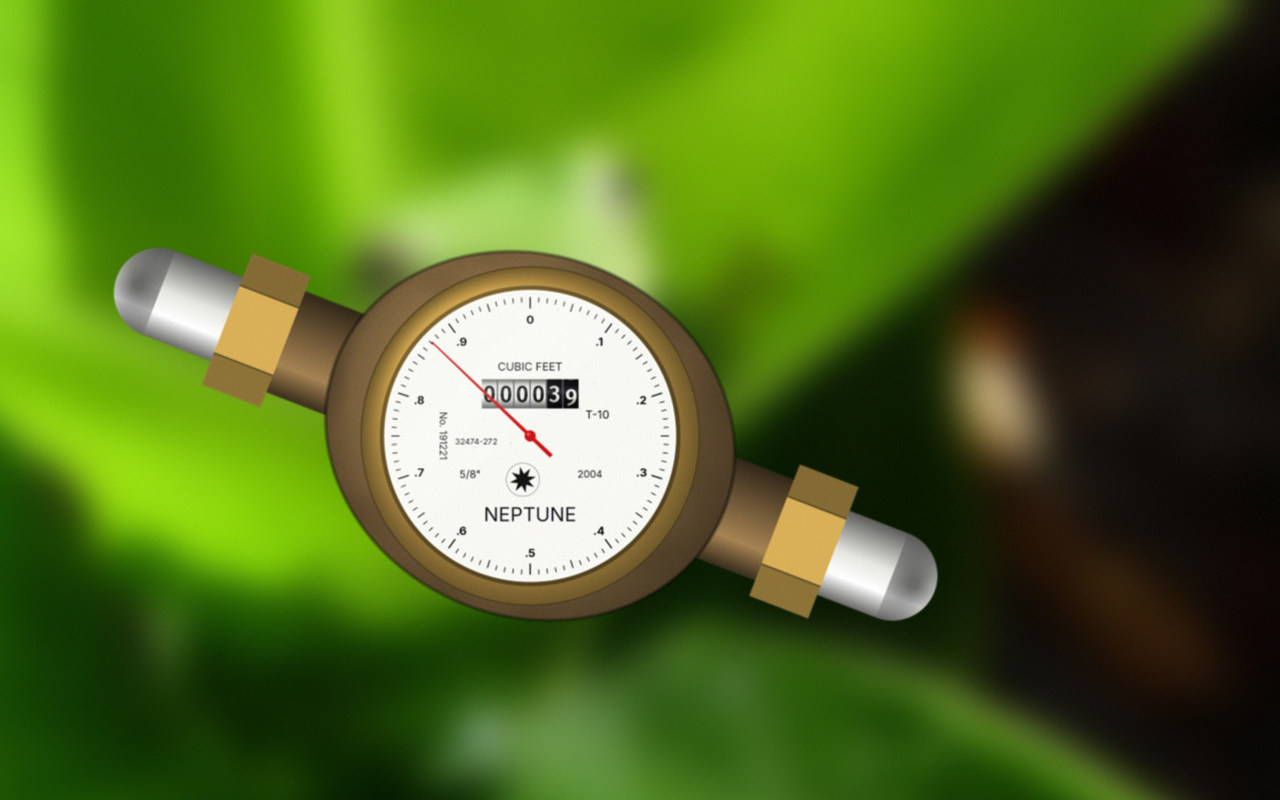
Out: 38.87
